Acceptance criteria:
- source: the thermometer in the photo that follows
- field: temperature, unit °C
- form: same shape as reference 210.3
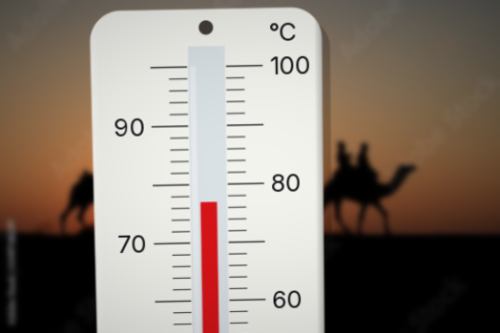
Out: 77
